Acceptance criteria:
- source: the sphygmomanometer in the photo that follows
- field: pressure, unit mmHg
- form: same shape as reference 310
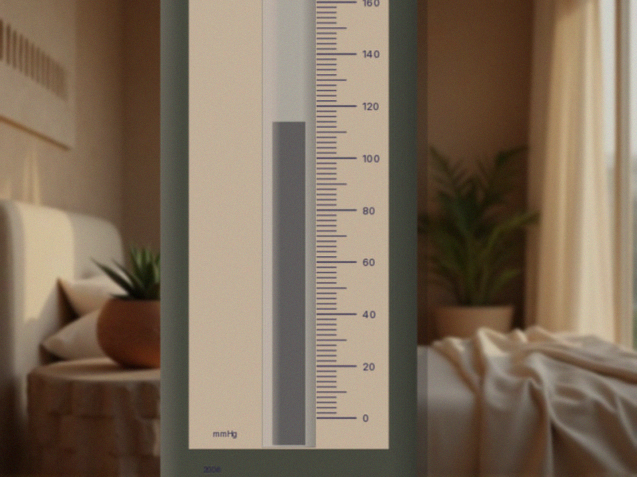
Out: 114
